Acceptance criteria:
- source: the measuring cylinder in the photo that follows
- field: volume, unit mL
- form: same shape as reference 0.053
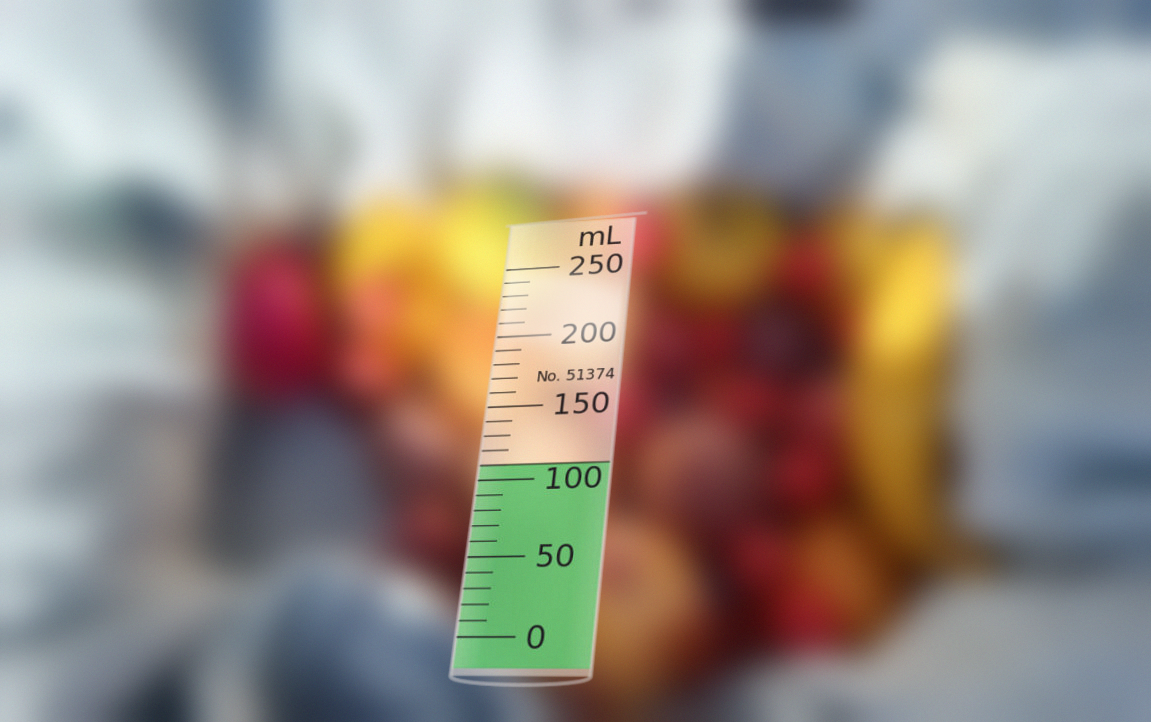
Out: 110
